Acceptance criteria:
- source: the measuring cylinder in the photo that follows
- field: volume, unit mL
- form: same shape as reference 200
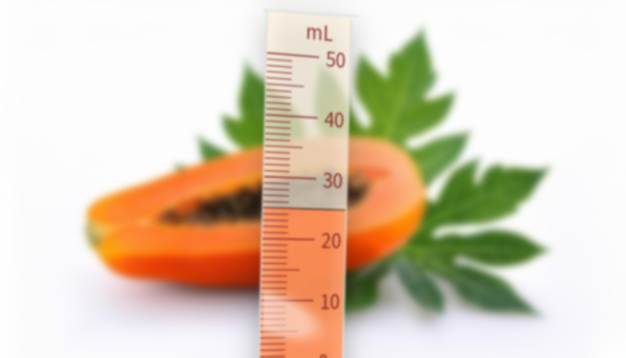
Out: 25
